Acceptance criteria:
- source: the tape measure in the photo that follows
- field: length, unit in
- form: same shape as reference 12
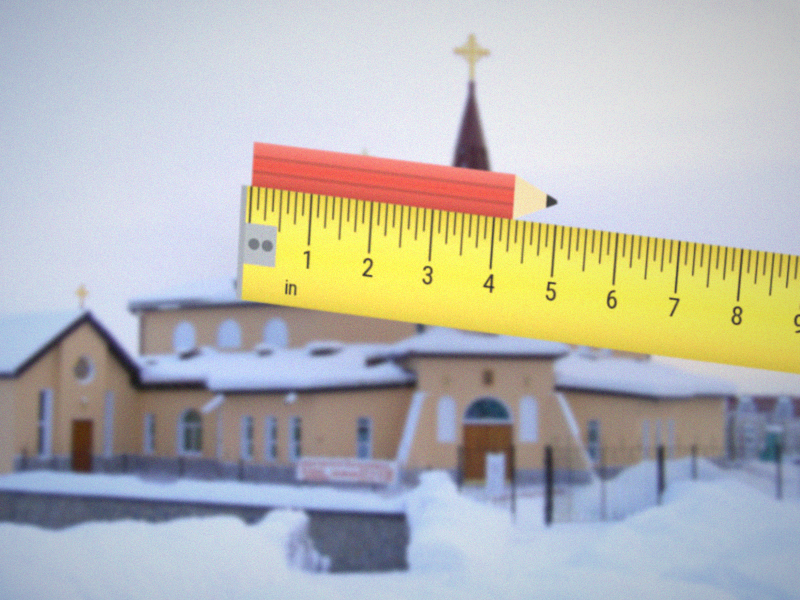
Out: 5
